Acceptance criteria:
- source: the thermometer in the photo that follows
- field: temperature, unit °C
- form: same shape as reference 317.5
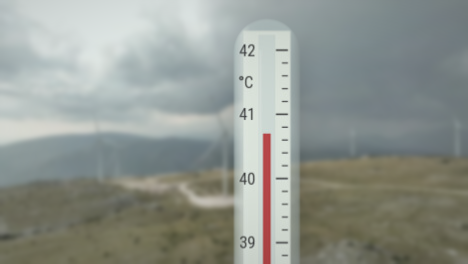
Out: 40.7
